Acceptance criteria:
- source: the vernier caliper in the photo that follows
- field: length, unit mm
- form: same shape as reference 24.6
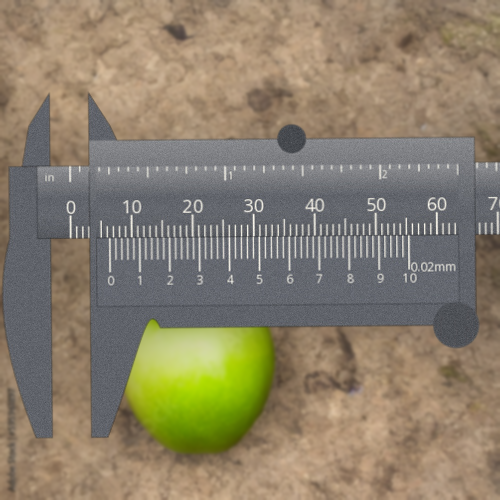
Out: 6.4
